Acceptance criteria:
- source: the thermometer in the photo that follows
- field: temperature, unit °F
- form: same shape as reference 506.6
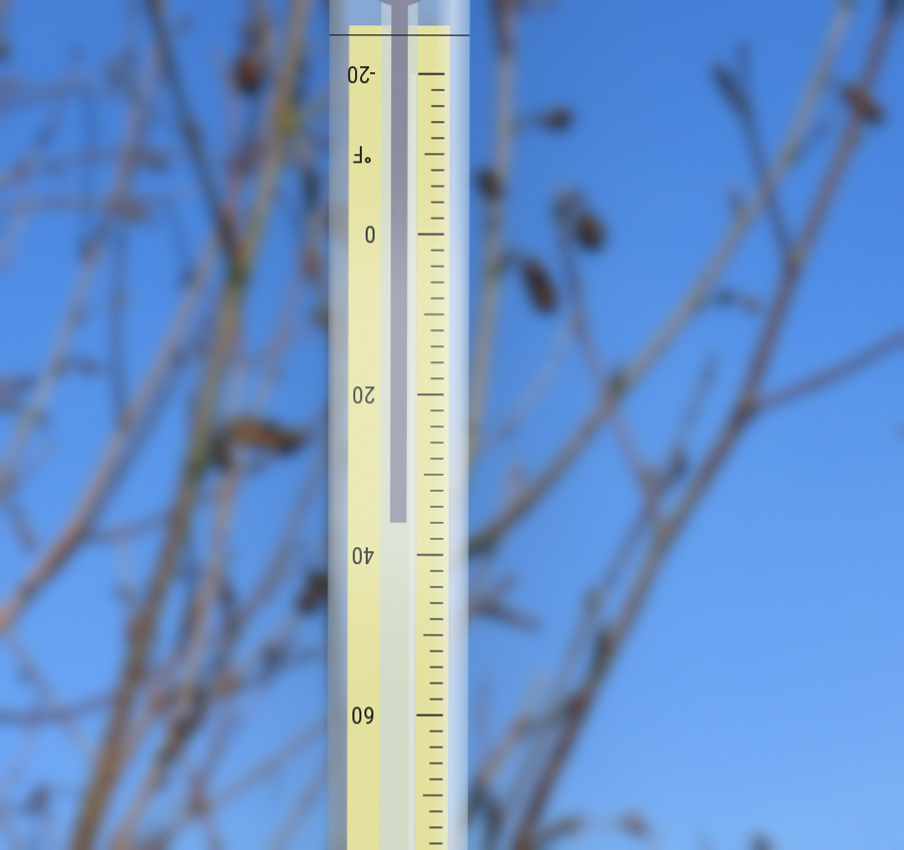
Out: 36
